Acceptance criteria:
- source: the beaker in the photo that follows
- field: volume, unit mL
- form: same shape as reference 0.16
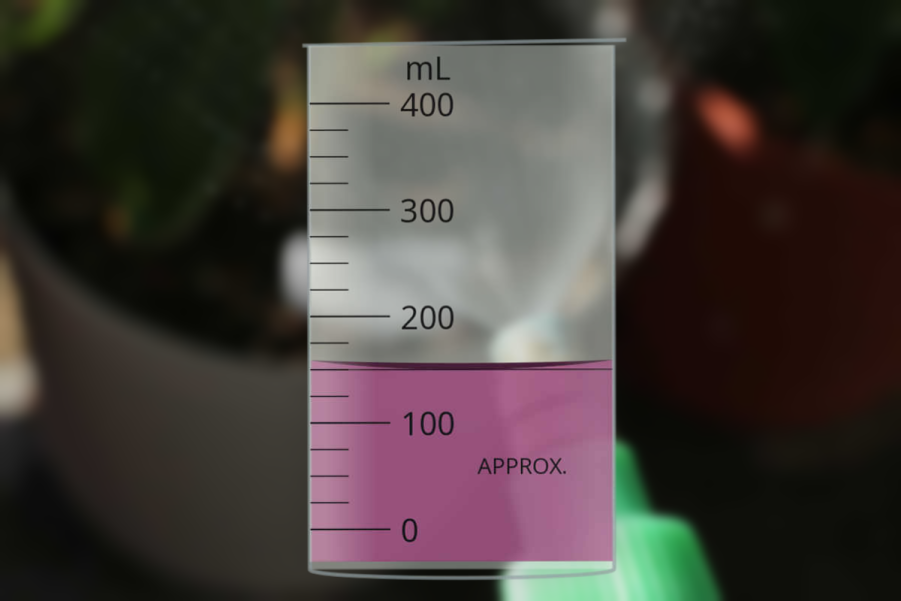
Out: 150
